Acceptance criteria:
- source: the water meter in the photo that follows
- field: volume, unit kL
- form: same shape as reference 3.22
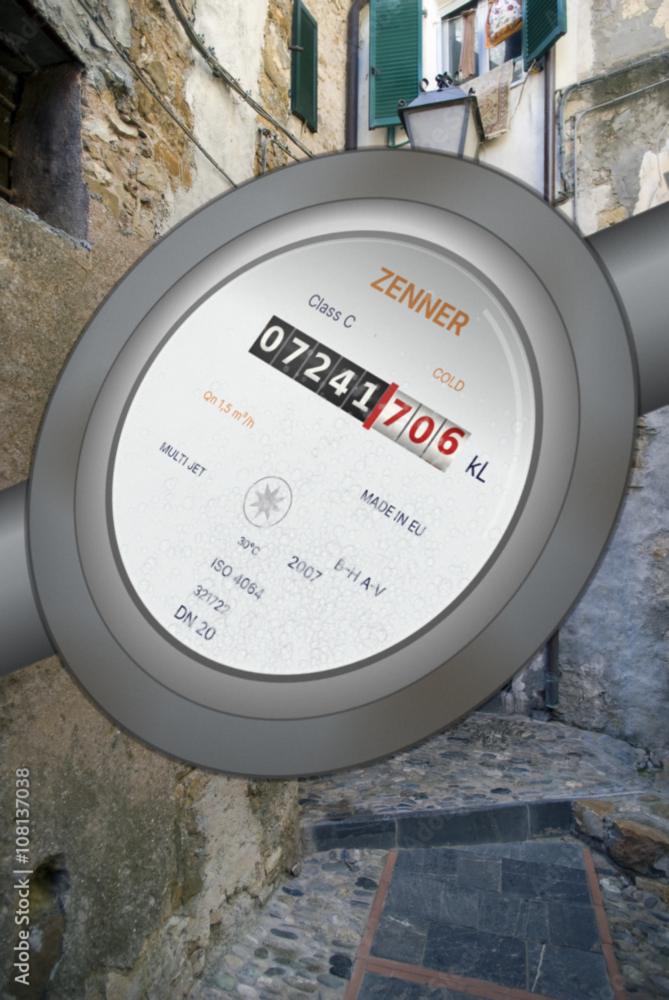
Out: 7241.706
